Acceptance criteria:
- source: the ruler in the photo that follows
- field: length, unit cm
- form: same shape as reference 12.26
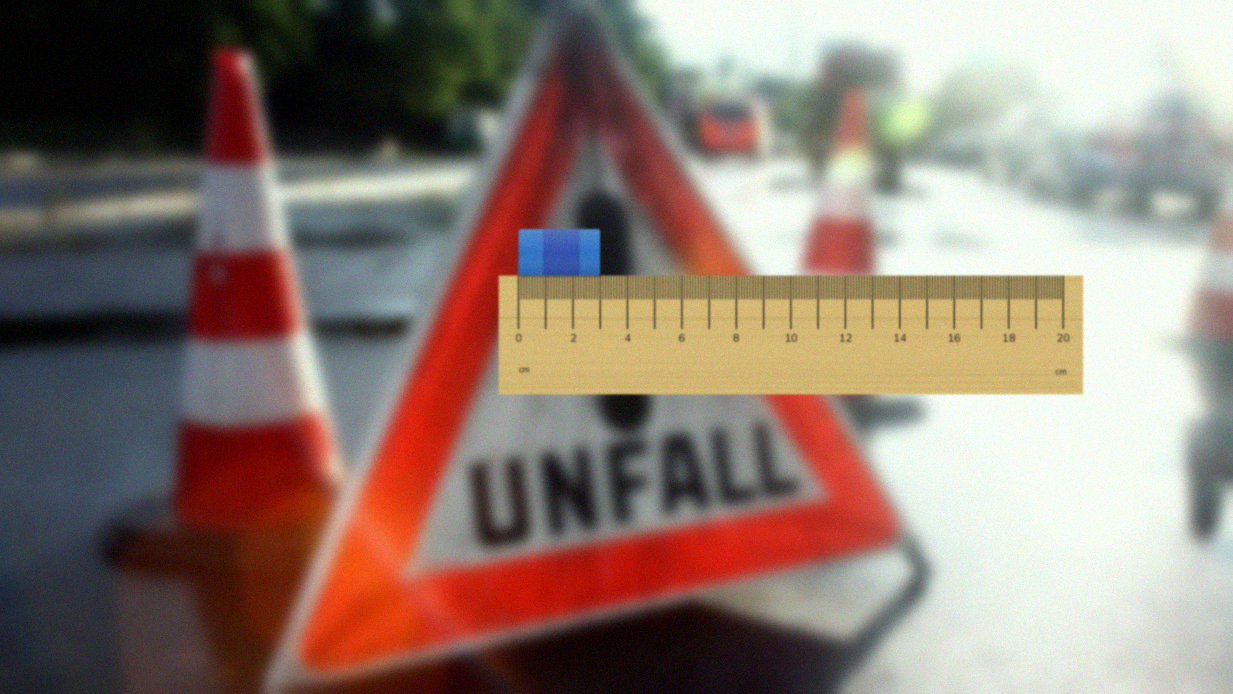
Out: 3
